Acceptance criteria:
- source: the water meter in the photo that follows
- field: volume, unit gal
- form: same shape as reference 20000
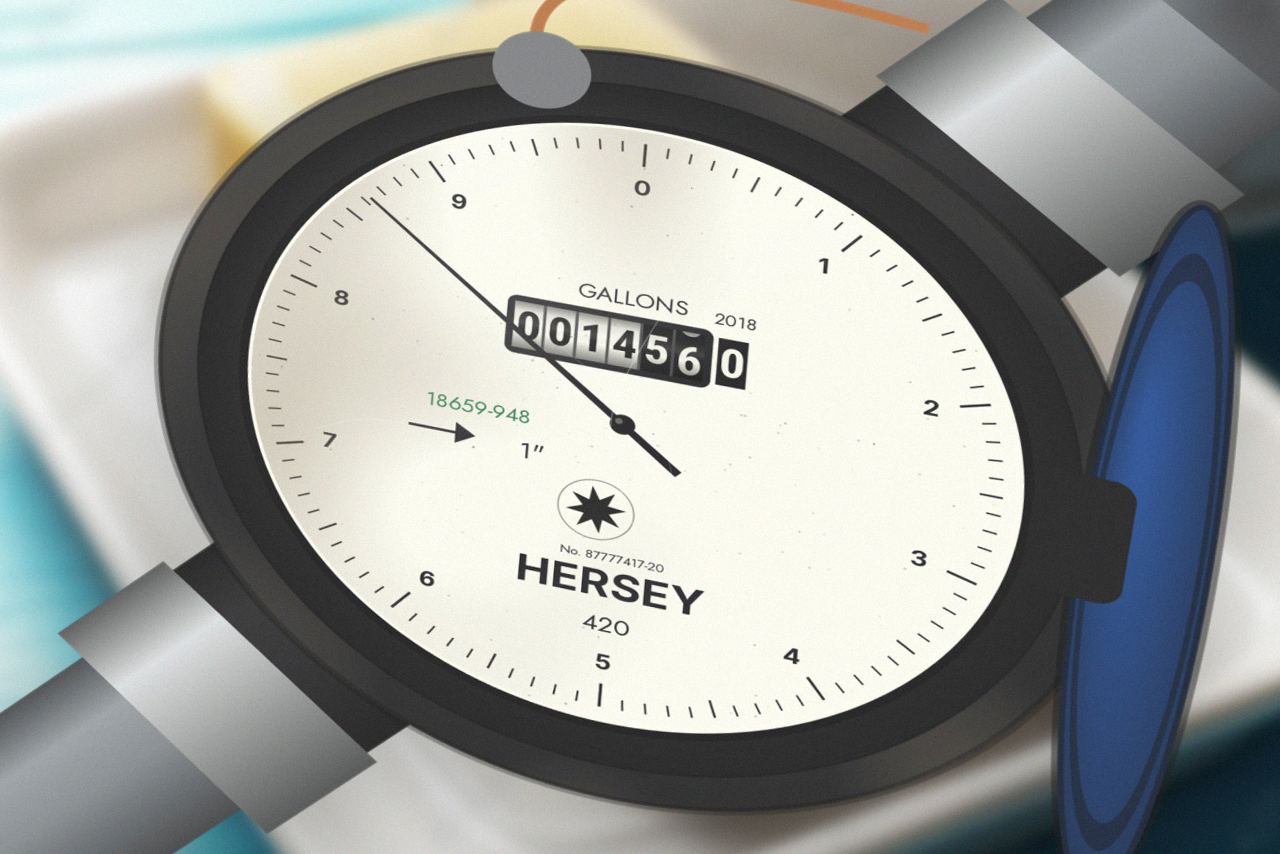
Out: 14558.6
